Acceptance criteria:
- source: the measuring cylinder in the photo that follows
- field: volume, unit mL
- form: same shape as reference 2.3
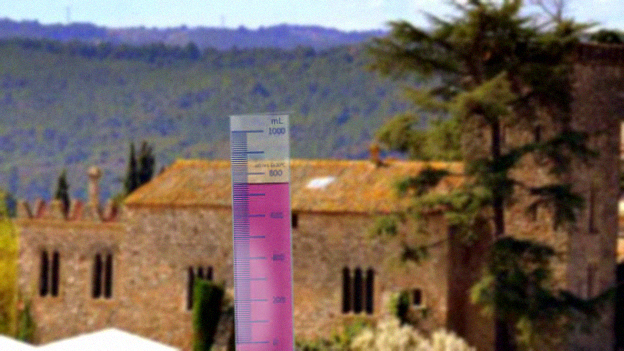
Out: 750
